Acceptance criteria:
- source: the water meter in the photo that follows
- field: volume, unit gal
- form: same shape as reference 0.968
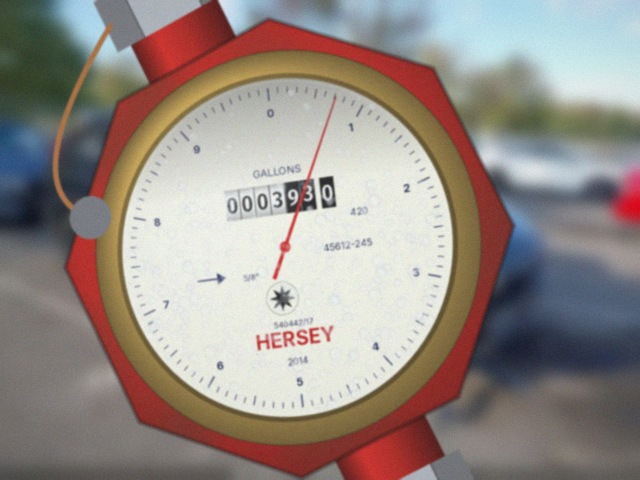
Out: 3930.7
